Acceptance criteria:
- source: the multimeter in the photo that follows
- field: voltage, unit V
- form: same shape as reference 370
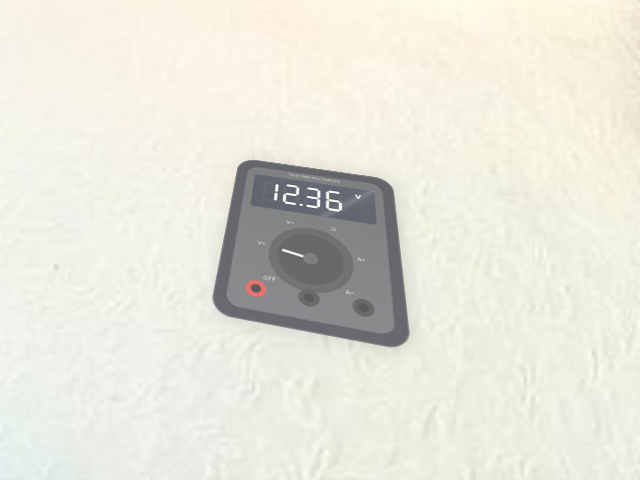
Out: 12.36
